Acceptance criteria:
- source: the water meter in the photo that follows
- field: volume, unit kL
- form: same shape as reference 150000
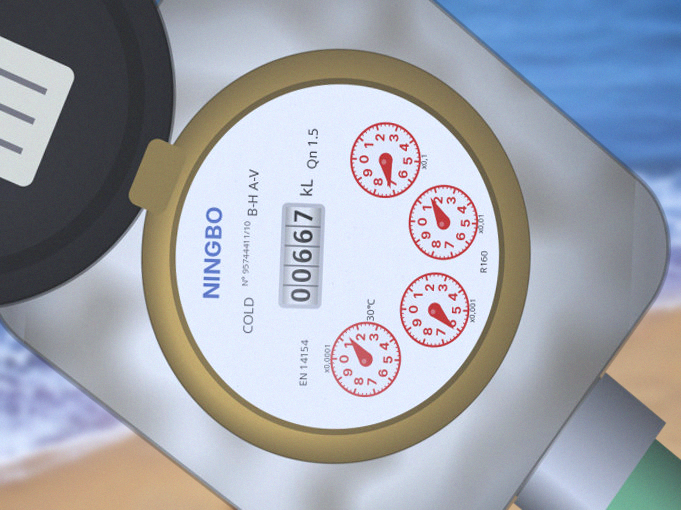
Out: 667.7161
